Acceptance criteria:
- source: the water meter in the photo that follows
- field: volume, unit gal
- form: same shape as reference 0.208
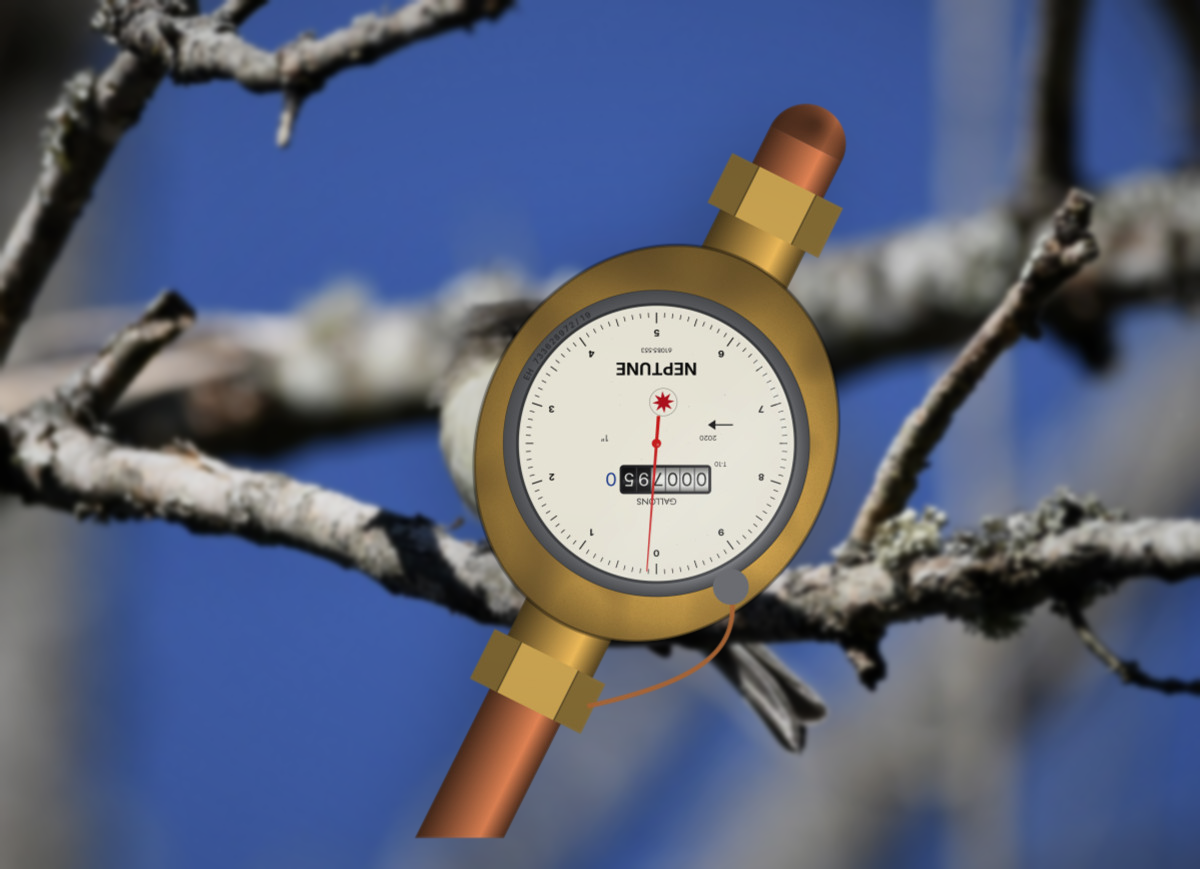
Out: 7950.1
